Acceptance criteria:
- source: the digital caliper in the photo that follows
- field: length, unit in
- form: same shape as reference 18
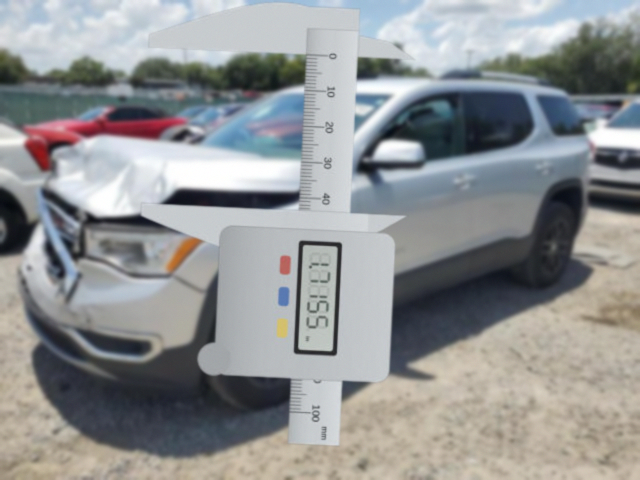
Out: 1.7155
